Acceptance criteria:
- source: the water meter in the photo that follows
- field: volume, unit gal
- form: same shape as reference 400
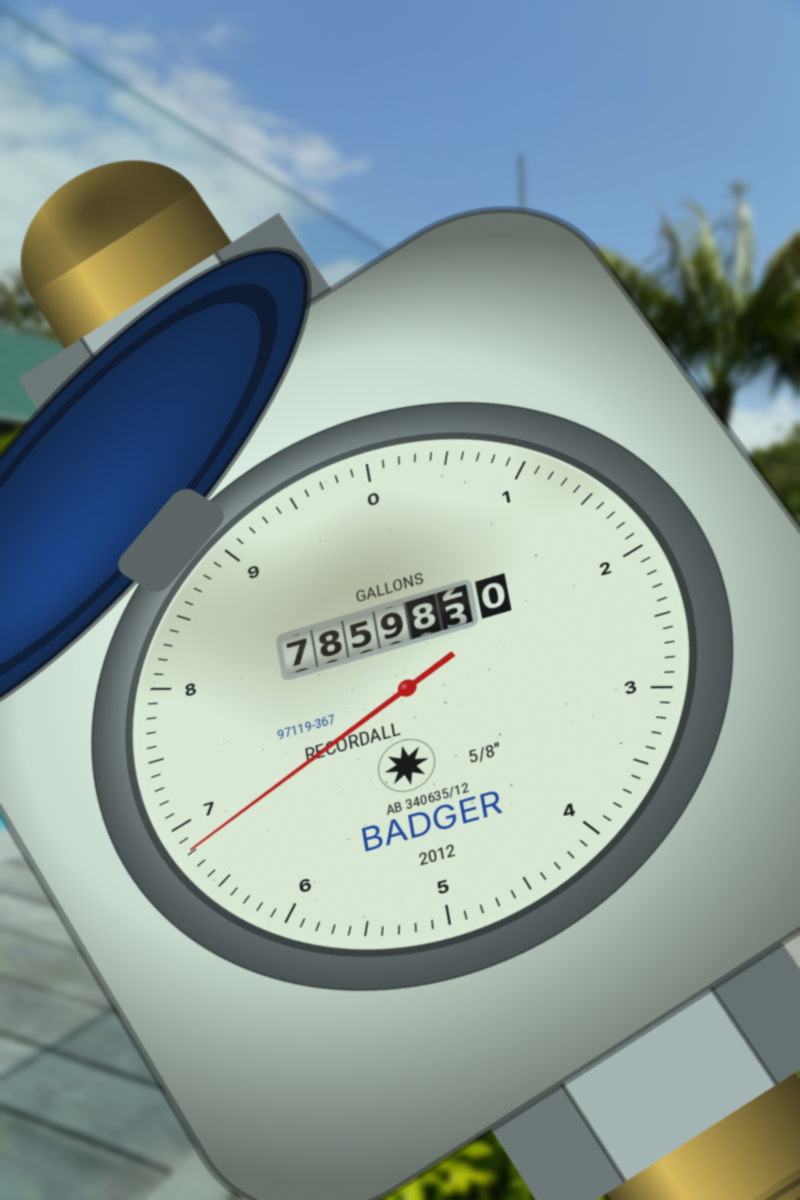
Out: 7859826.8
